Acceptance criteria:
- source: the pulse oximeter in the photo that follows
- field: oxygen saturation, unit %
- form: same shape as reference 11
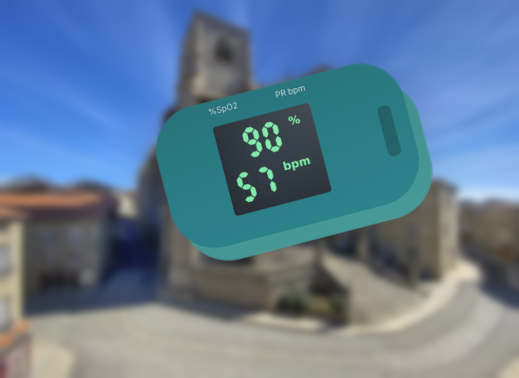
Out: 90
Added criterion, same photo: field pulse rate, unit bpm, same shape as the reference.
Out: 57
